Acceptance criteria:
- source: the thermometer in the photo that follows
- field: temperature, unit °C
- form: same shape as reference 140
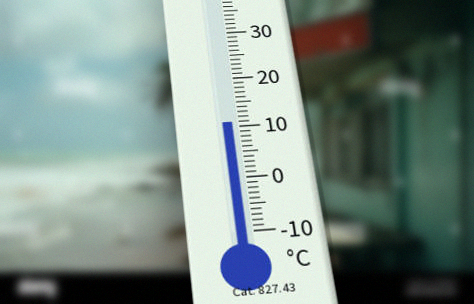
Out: 11
